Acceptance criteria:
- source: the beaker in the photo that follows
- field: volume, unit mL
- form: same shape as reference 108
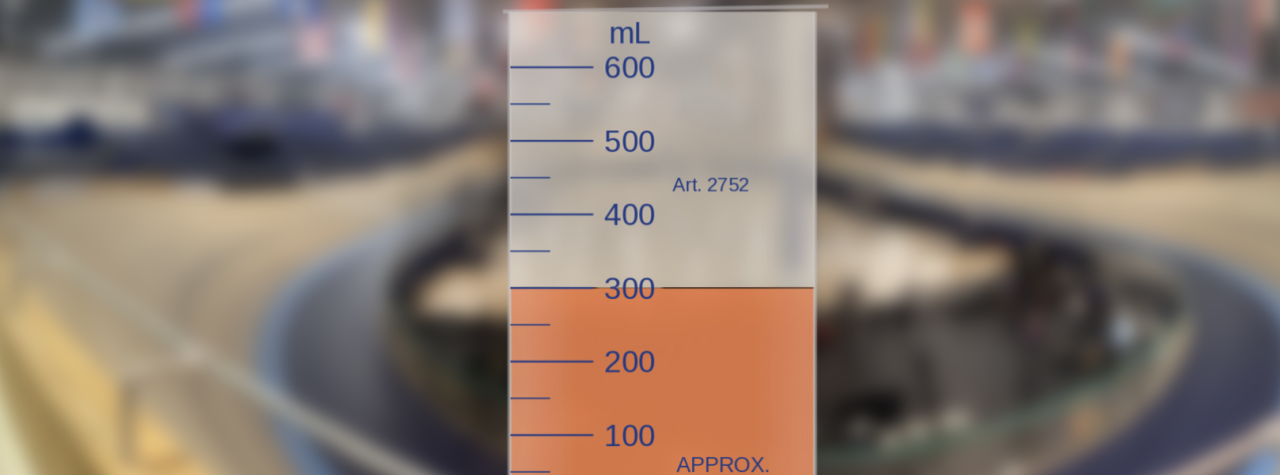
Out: 300
